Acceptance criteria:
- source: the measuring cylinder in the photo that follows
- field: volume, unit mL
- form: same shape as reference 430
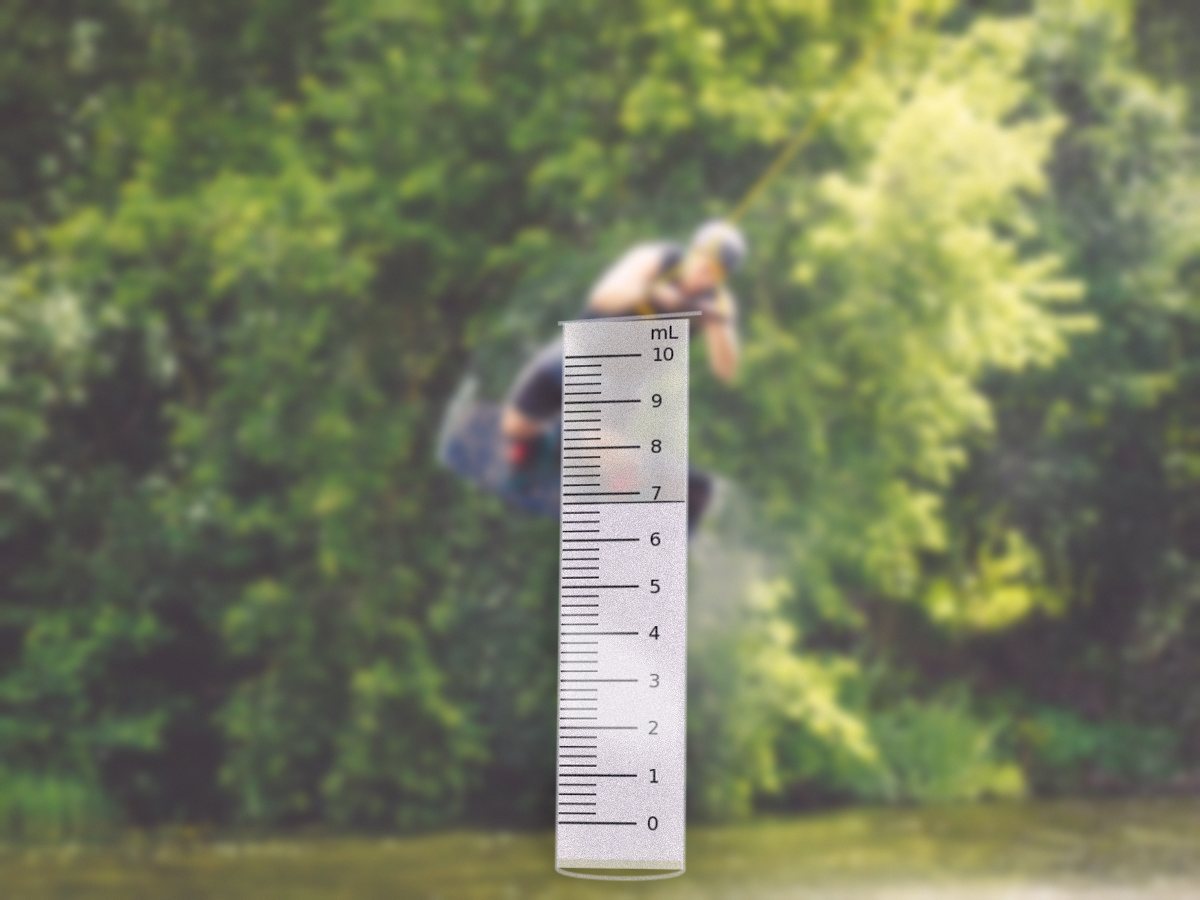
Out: 6.8
